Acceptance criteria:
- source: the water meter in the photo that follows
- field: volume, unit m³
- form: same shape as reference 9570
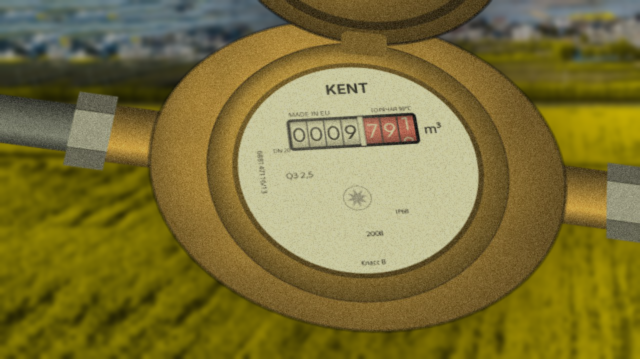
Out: 9.791
